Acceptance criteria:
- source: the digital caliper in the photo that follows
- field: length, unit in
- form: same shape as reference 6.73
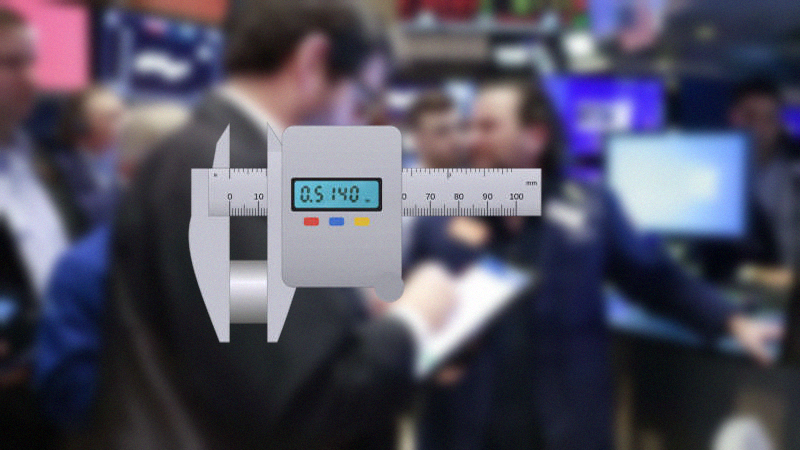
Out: 0.5140
